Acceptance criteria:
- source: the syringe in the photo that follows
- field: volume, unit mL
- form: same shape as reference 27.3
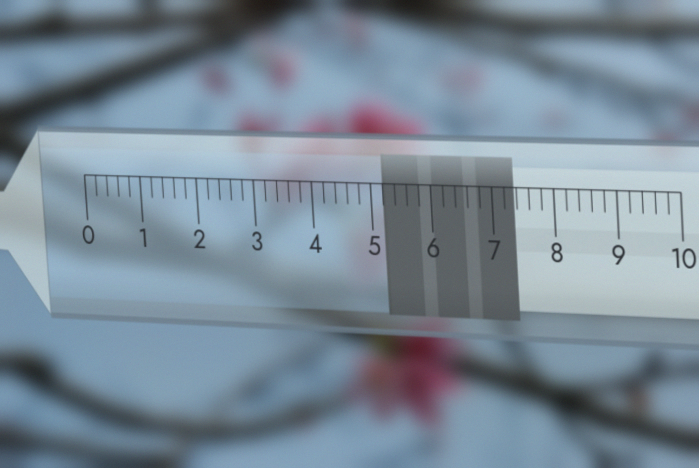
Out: 5.2
